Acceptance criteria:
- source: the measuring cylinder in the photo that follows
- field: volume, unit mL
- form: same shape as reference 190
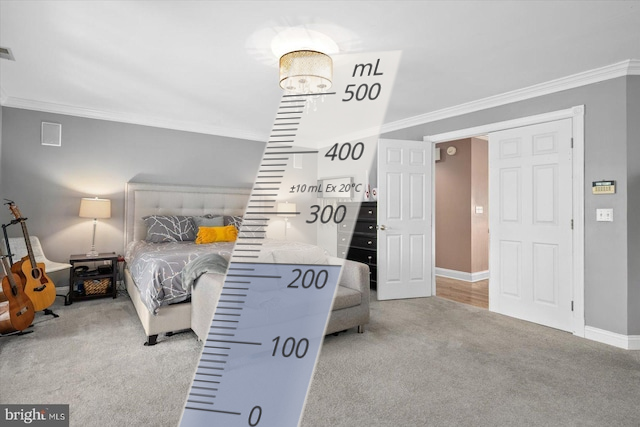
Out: 220
